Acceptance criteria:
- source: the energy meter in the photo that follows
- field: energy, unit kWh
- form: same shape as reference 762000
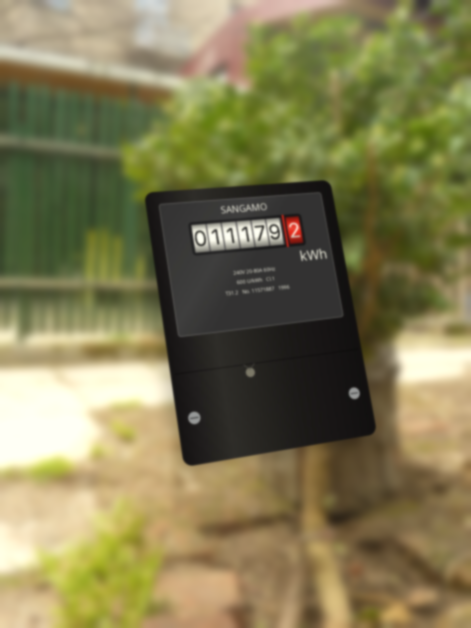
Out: 11179.2
